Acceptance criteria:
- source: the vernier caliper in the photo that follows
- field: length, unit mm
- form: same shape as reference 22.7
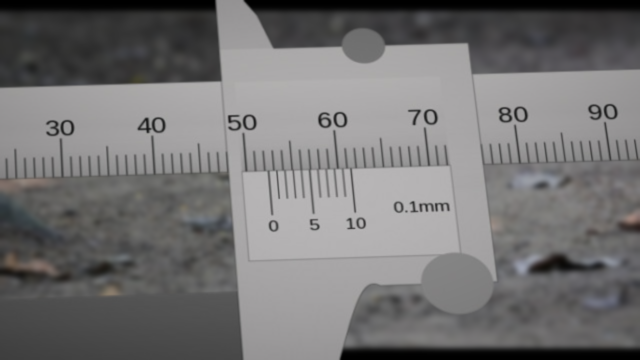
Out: 52.4
